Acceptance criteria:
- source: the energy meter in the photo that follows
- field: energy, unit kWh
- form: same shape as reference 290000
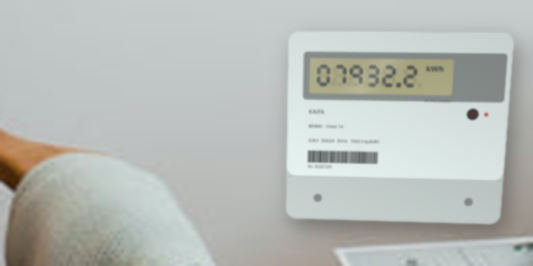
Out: 7932.2
